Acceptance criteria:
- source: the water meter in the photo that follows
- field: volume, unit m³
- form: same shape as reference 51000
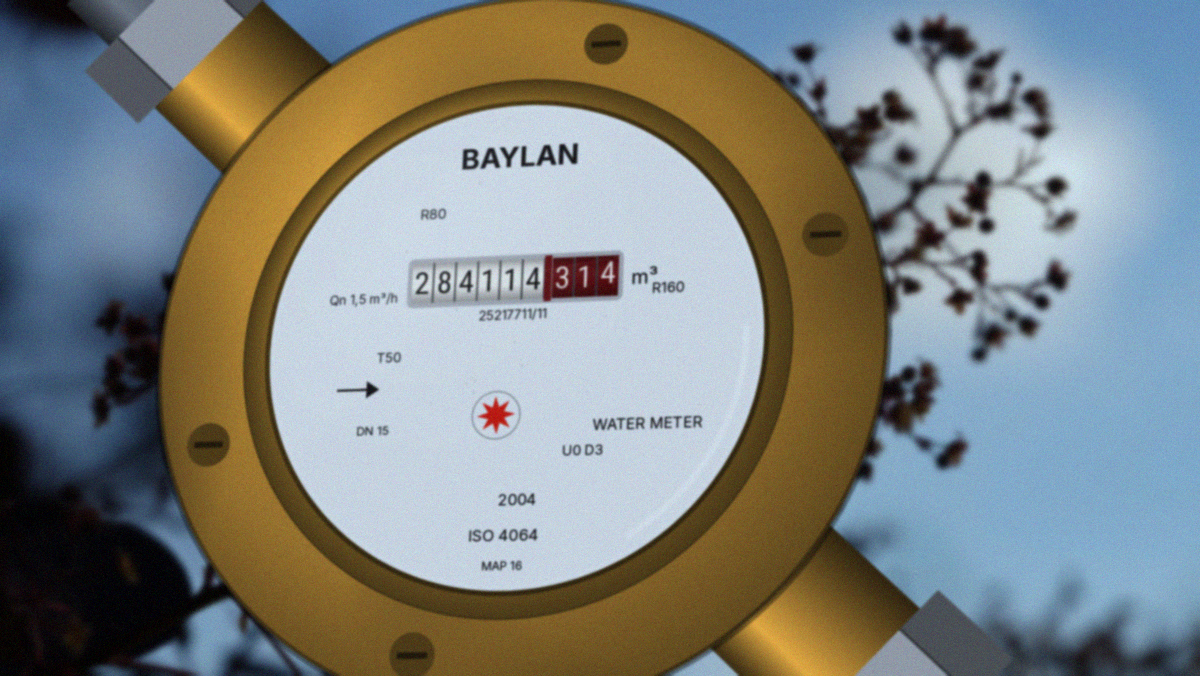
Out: 284114.314
